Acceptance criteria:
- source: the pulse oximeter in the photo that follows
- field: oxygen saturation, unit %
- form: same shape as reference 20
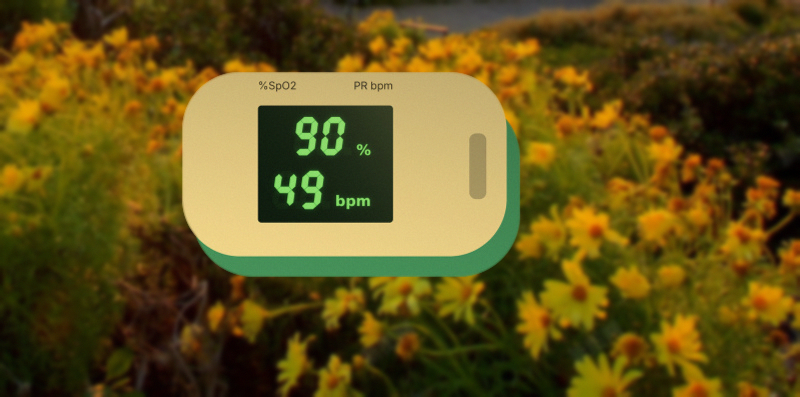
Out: 90
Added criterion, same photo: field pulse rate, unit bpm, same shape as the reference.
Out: 49
